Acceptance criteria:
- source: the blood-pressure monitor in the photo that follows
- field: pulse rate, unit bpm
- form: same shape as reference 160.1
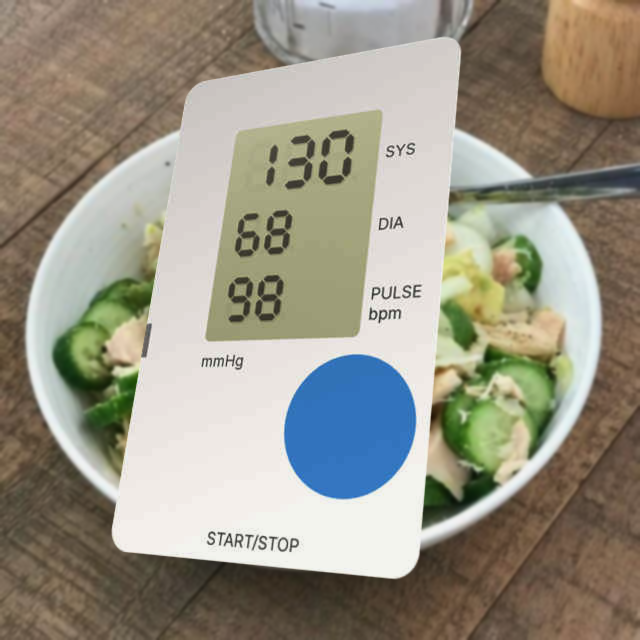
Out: 98
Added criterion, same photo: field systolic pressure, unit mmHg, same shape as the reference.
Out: 130
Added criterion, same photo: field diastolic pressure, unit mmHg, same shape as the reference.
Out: 68
